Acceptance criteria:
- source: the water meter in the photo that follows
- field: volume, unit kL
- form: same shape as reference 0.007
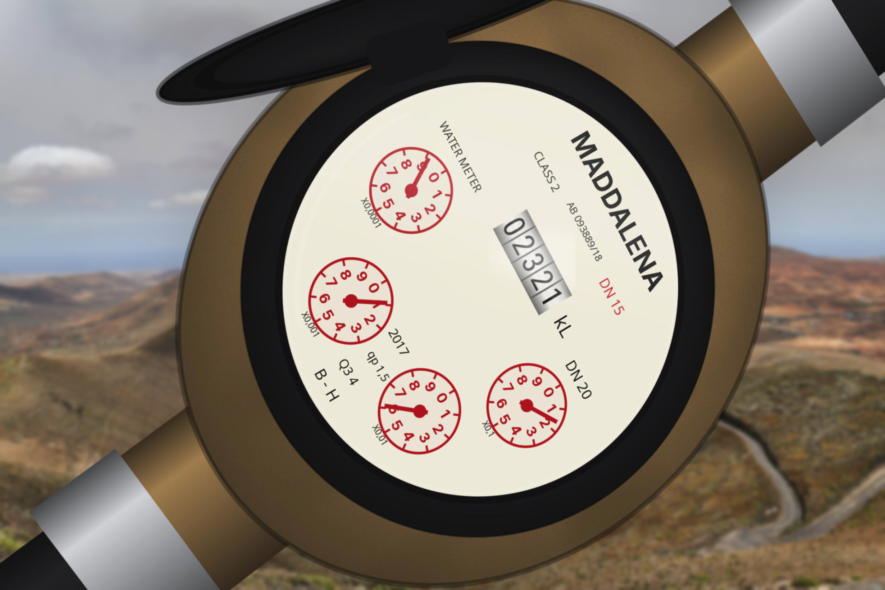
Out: 2321.1609
